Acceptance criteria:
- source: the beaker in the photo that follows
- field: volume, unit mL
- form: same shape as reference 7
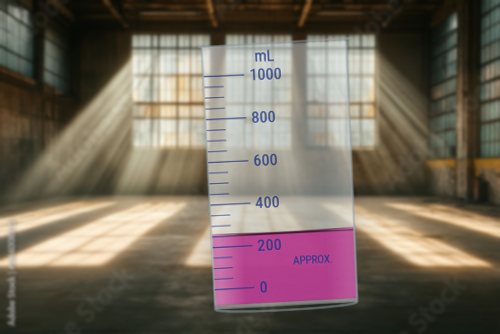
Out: 250
